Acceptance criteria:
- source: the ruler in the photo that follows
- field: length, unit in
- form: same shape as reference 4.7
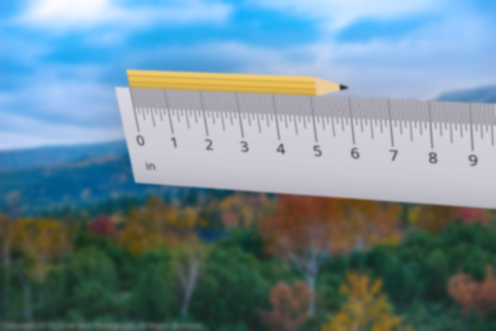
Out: 6
